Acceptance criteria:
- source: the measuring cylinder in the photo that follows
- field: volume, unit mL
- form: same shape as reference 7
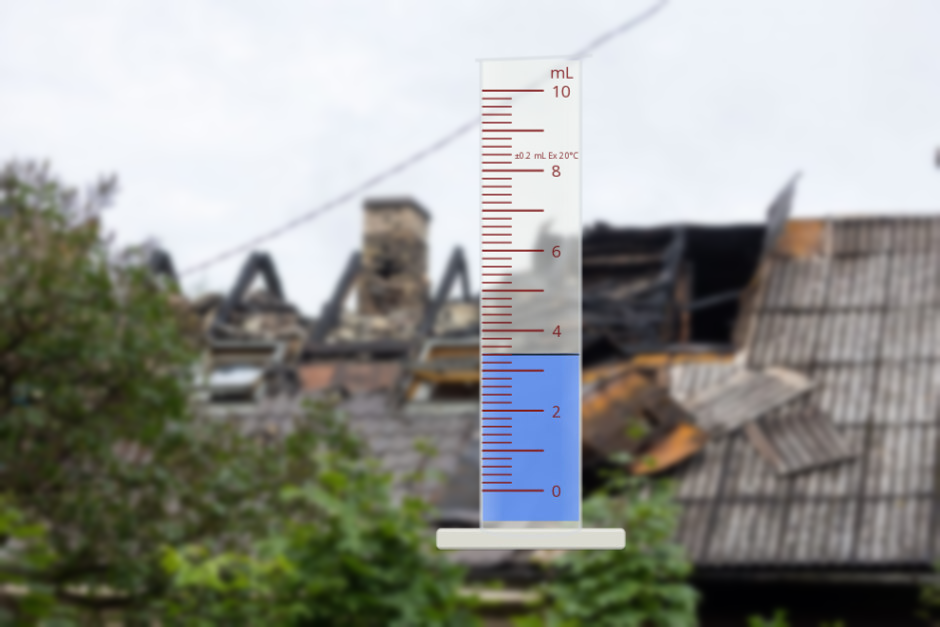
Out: 3.4
